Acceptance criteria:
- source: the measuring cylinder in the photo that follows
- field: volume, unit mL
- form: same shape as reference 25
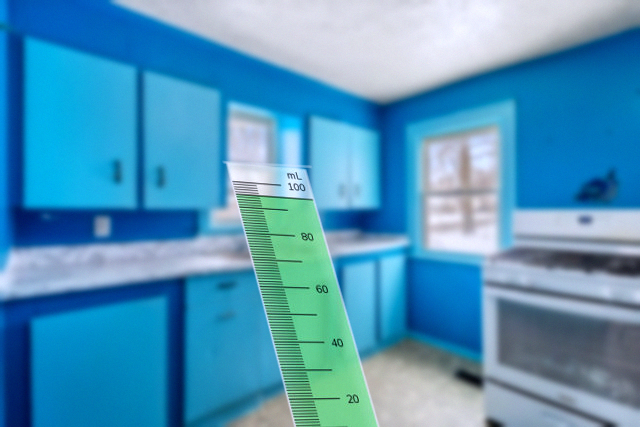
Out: 95
